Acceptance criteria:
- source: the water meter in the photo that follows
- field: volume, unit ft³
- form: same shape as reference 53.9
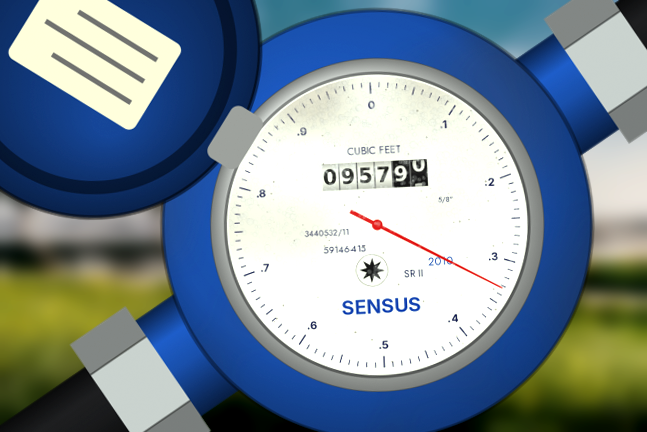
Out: 95790.33
